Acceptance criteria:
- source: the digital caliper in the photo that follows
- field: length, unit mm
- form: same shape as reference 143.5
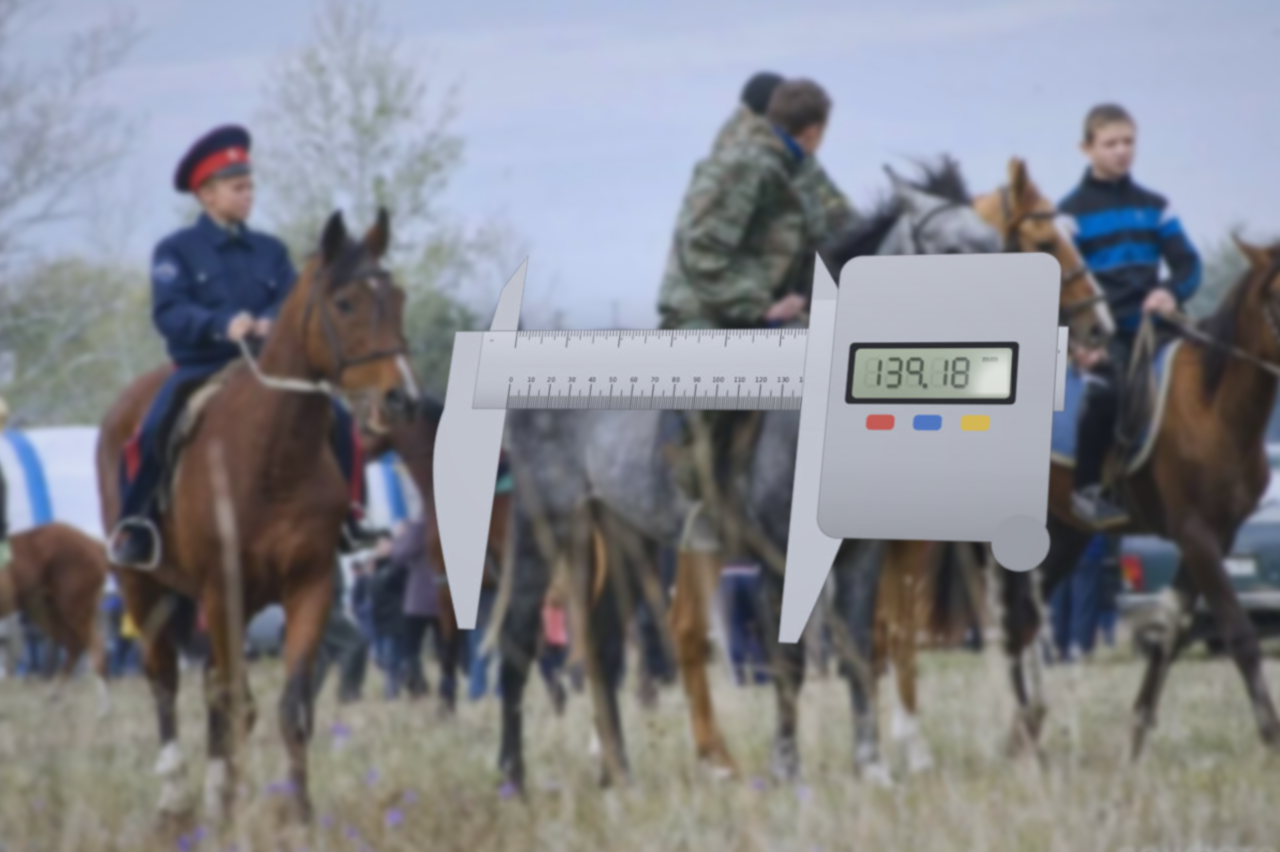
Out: 139.18
